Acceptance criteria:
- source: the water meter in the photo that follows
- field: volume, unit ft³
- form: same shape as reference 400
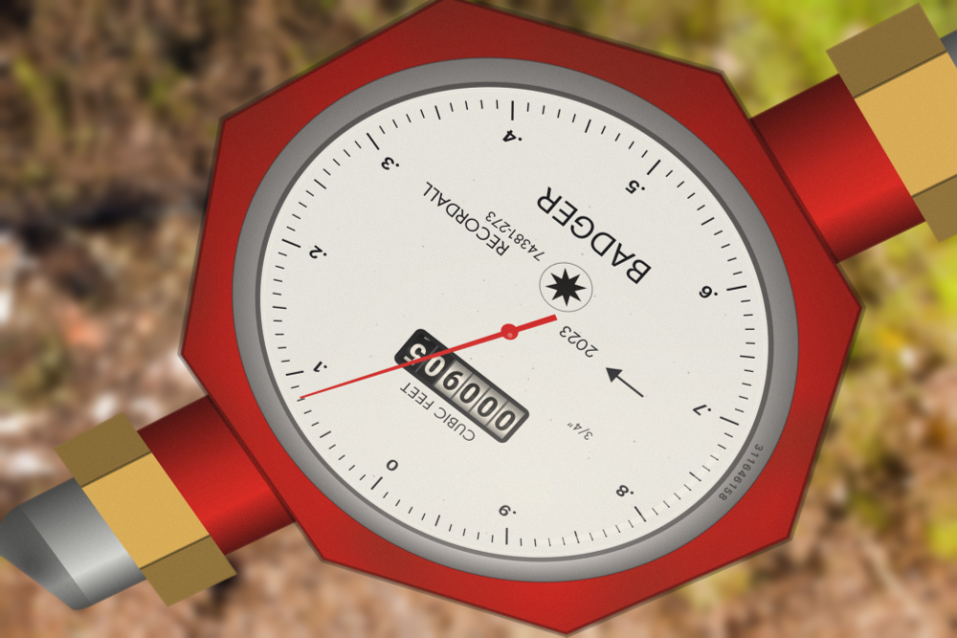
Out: 905.08
